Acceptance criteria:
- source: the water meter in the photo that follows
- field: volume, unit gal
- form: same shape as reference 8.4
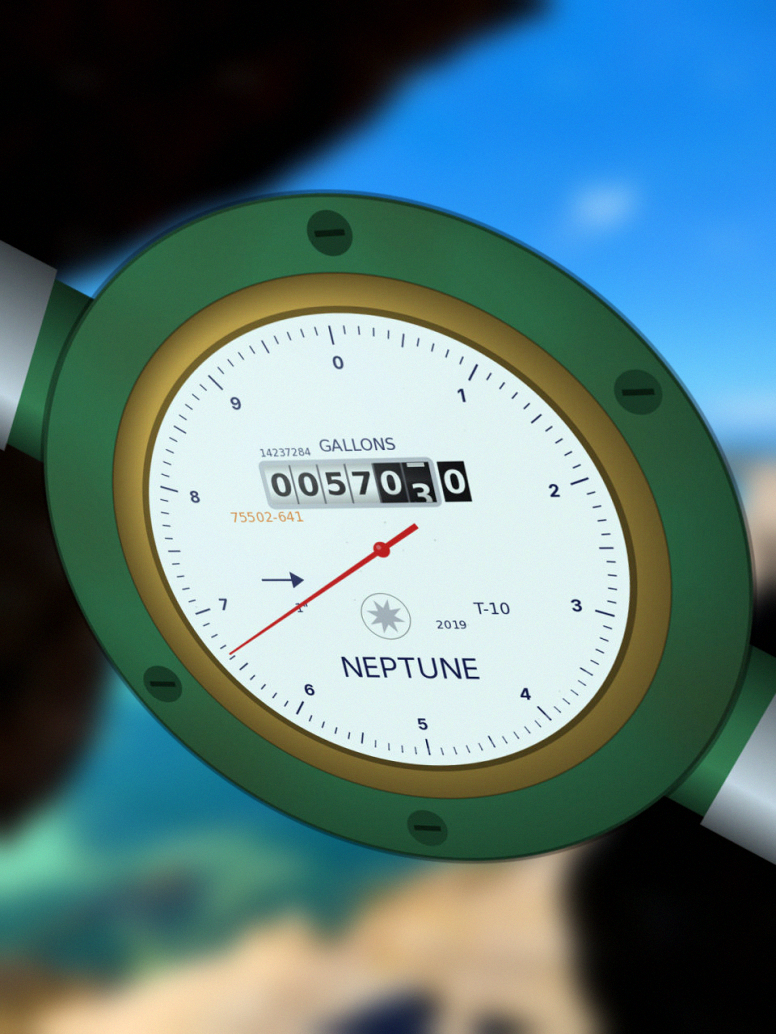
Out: 57026.6
